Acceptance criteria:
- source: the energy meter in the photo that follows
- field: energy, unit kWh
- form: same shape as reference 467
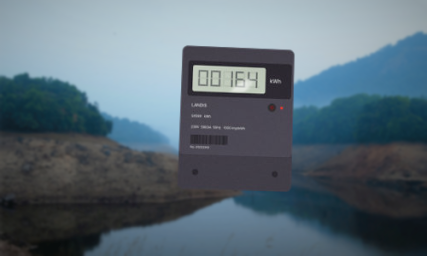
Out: 164
